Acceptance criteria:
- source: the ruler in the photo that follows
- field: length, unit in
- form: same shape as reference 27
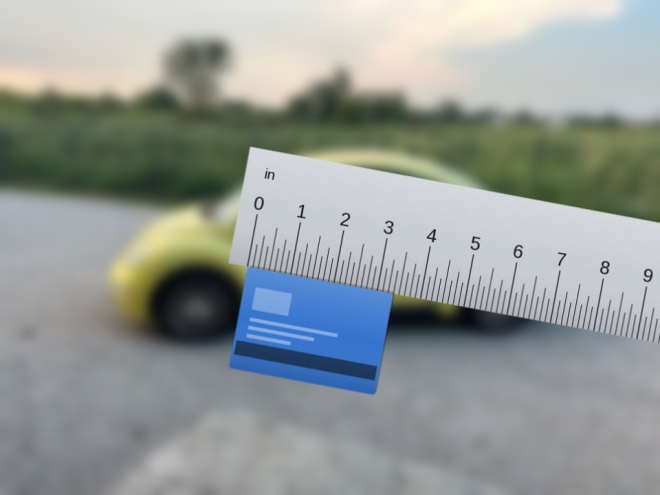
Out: 3.375
